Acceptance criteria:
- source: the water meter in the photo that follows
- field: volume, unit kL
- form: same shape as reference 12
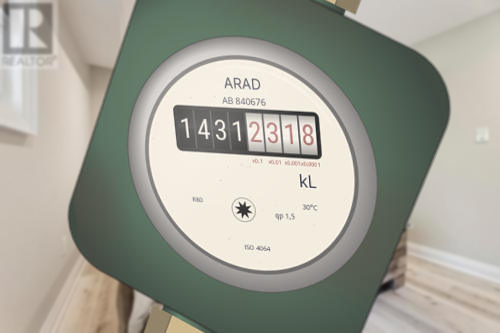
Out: 1431.2318
